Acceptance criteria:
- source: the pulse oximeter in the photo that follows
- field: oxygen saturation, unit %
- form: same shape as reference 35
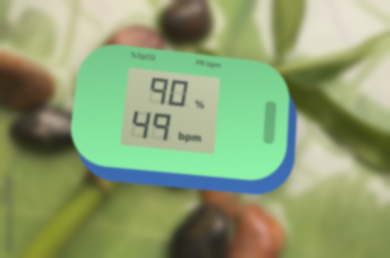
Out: 90
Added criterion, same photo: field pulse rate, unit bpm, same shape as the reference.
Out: 49
